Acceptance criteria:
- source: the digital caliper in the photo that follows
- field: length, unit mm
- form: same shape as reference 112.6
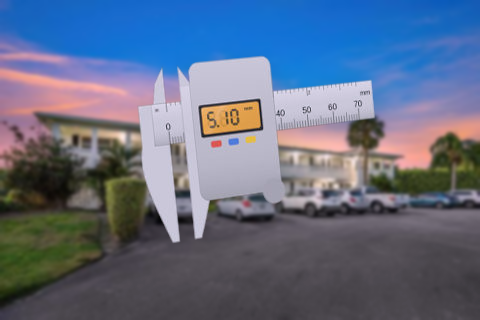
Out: 5.10
